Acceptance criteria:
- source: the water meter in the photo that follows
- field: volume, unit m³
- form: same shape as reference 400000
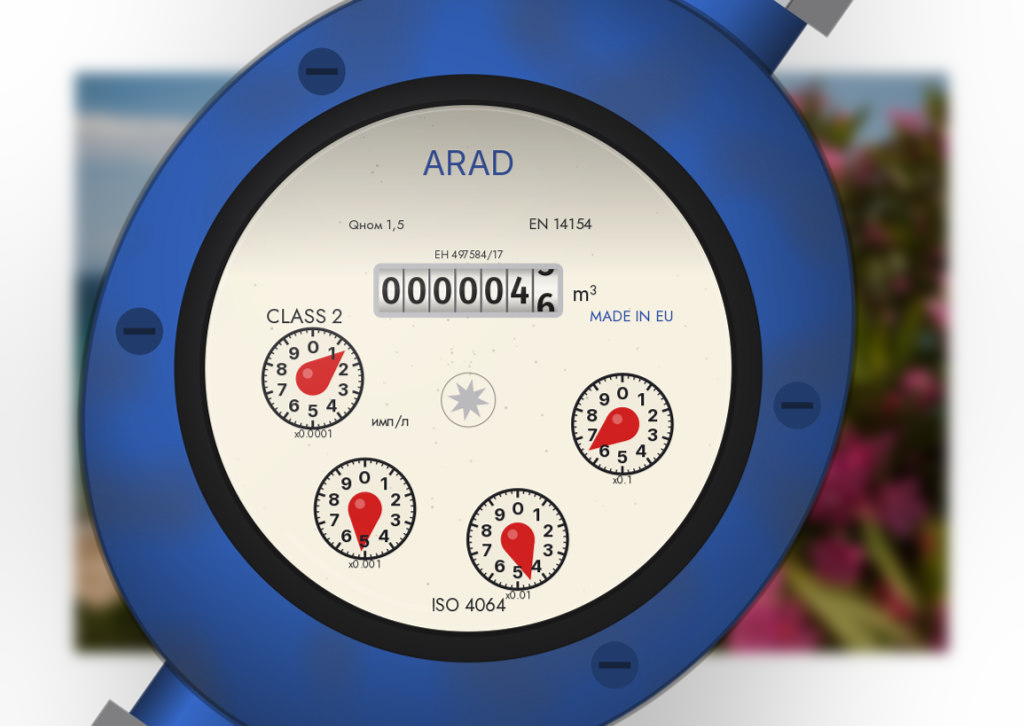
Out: 45.6451
